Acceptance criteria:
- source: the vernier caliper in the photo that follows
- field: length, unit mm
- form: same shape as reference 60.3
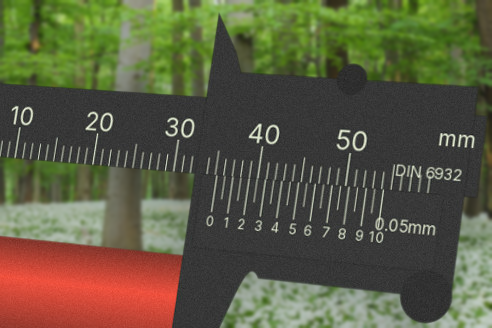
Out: 35.2
